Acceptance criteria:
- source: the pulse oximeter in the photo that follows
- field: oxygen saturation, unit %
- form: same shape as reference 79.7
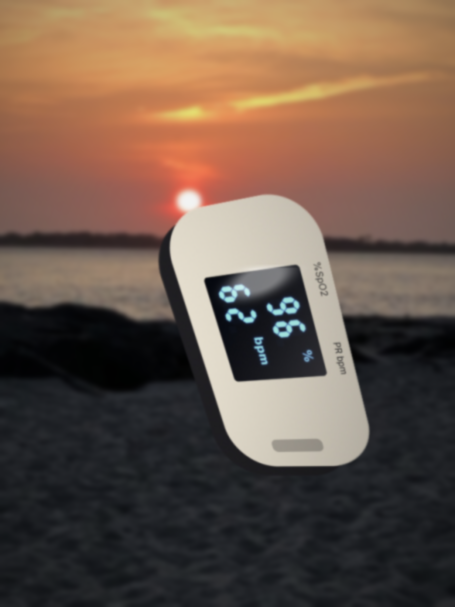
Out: 96
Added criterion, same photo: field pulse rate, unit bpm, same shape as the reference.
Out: 62
